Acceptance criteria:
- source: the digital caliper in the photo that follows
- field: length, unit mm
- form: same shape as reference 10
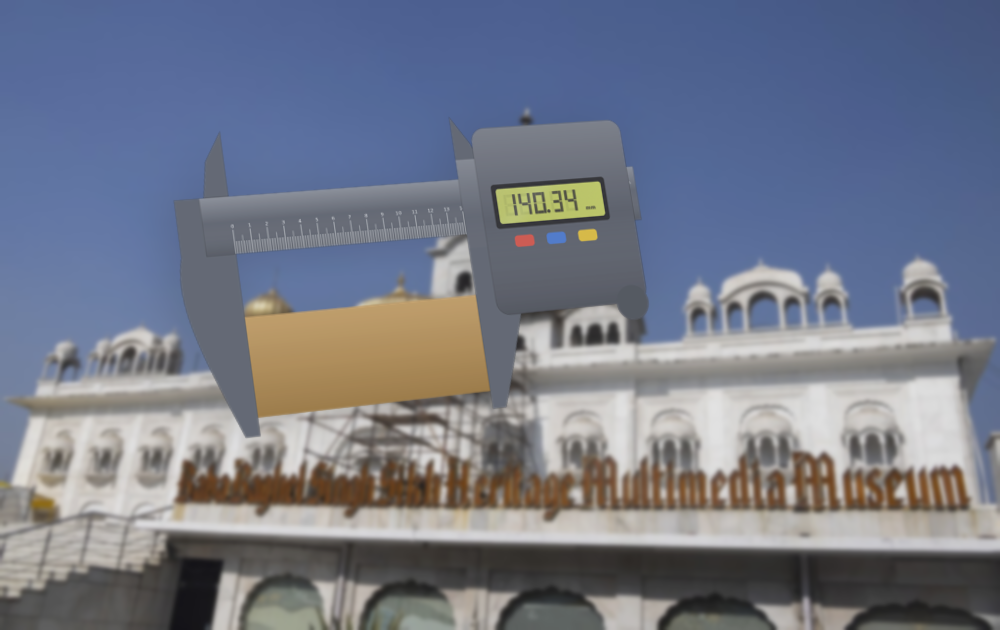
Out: 140.34
